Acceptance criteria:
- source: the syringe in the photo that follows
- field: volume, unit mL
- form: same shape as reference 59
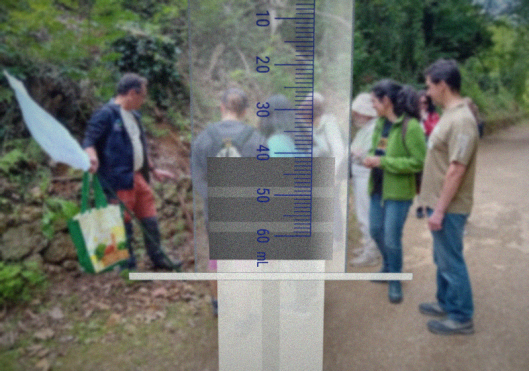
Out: 41
